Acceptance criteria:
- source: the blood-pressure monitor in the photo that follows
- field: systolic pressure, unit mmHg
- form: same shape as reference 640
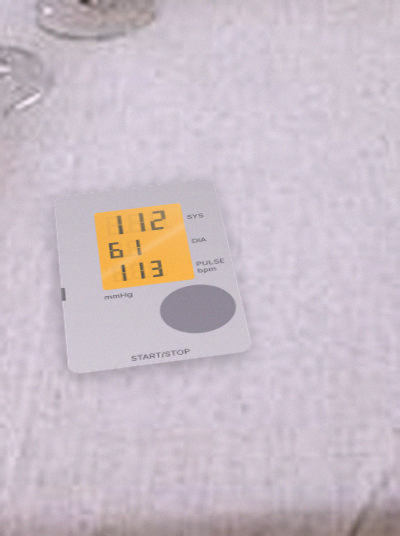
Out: 112
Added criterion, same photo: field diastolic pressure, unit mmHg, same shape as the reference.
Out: 61
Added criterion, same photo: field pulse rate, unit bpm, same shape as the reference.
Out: 113
